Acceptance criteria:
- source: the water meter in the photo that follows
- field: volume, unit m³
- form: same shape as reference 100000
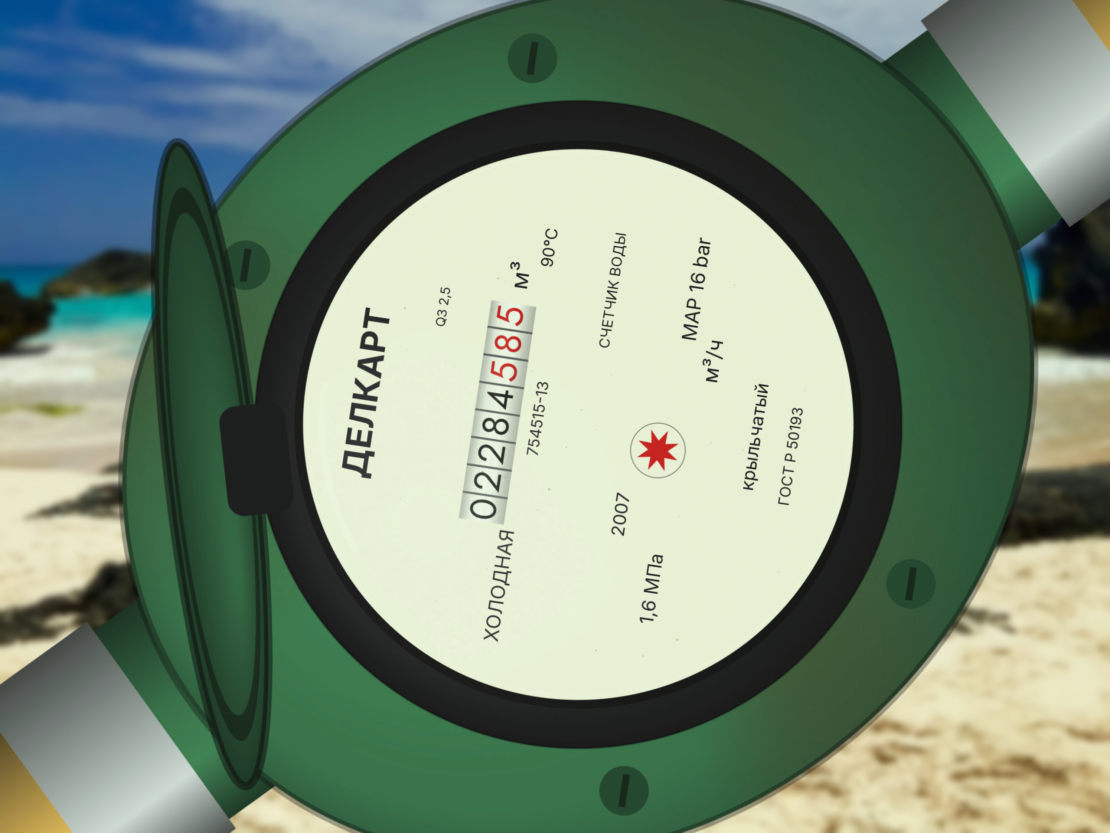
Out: 2284.585
